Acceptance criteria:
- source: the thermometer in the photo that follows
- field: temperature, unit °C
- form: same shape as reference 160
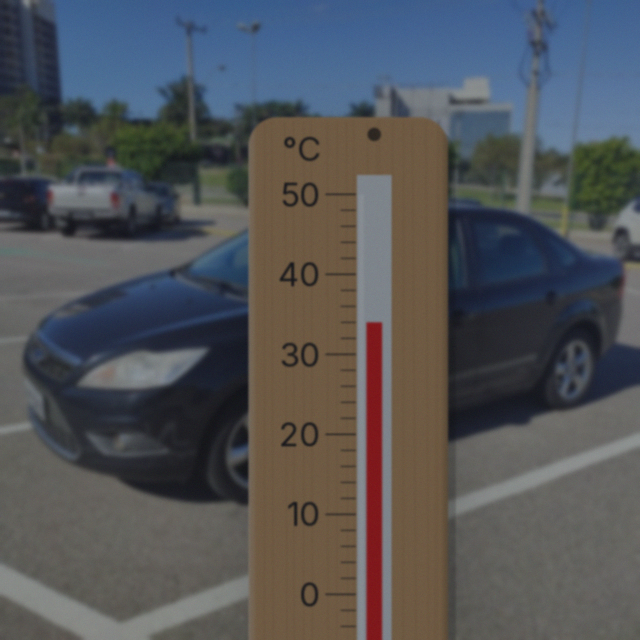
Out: 34
